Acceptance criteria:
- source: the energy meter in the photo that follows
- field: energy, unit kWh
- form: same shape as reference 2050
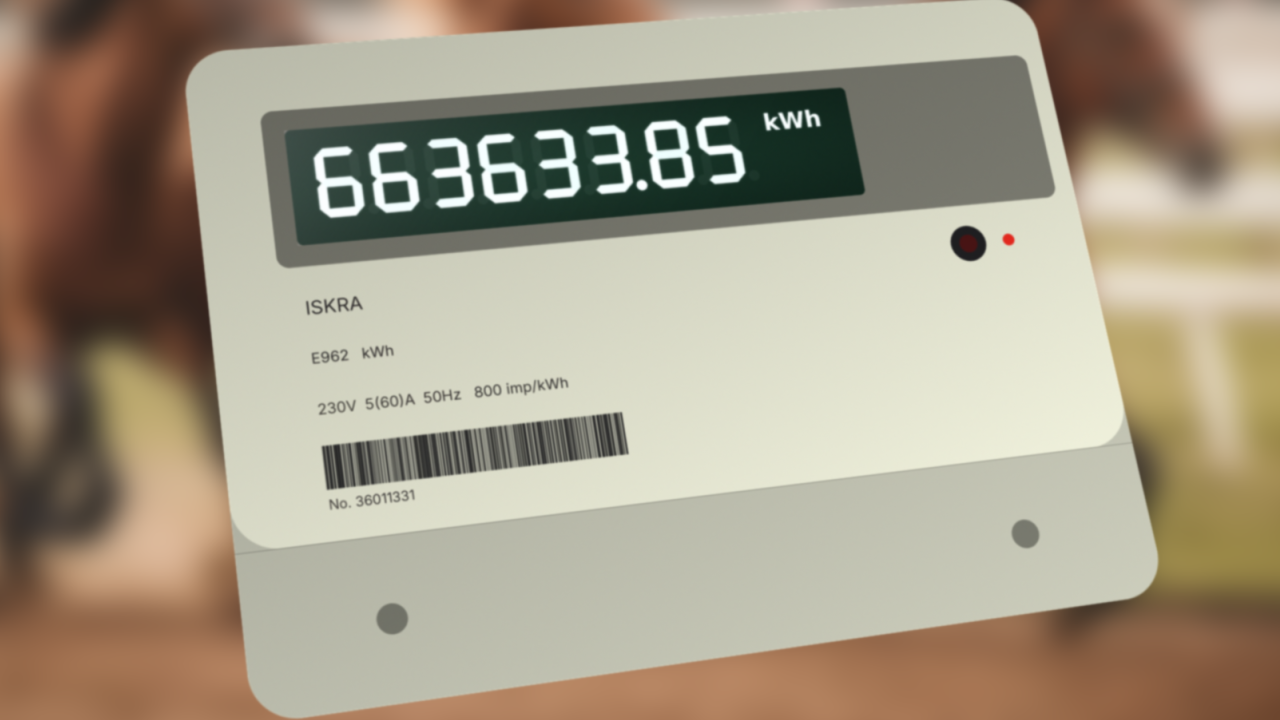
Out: 663633.85
